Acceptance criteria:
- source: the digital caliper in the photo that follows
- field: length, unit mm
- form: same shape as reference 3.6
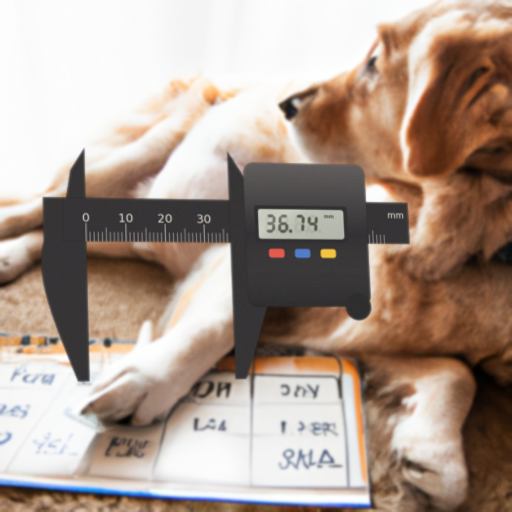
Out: 36.74
